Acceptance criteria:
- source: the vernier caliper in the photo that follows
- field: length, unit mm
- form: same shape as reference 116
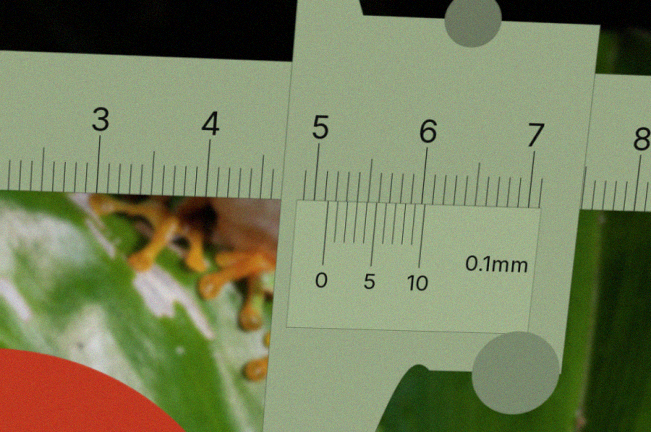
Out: 51.3
